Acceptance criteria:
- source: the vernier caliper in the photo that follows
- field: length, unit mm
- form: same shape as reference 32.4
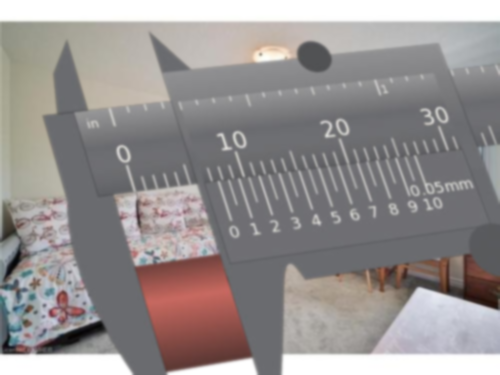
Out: 7.6
